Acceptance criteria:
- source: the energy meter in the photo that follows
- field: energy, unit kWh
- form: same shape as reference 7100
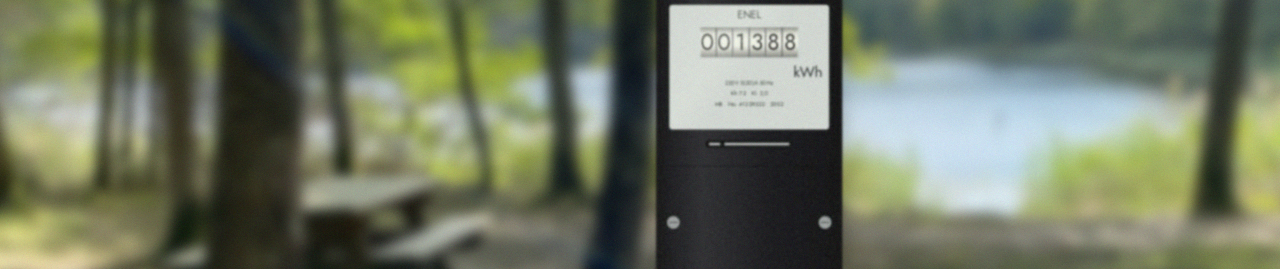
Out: 1388
